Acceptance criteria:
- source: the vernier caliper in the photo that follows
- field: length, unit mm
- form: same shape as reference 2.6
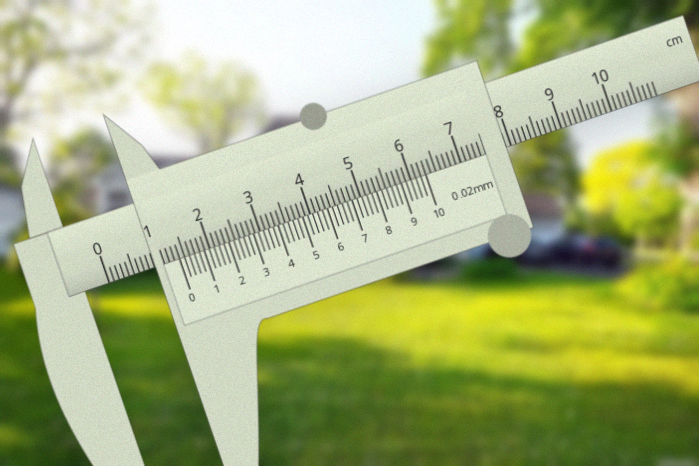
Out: 14.0
